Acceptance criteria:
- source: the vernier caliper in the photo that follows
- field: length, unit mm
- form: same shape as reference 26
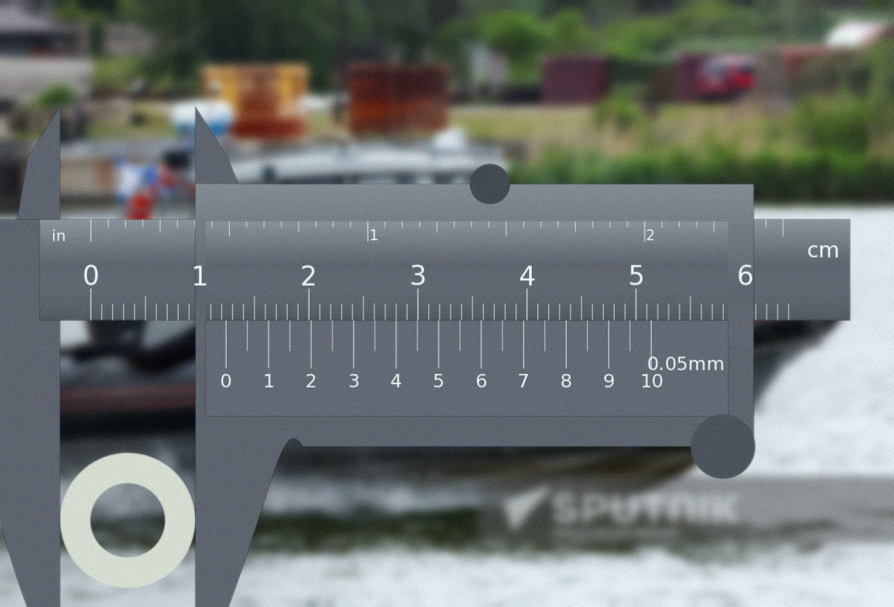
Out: 12.4
